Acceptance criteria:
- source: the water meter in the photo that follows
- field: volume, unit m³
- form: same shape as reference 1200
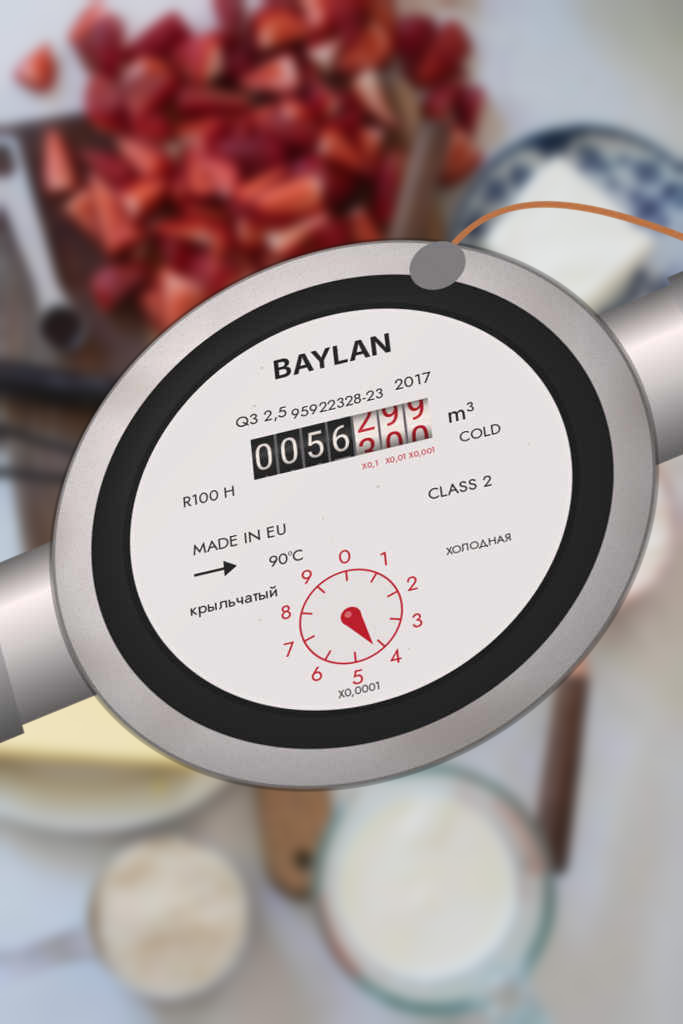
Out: 56.2994
